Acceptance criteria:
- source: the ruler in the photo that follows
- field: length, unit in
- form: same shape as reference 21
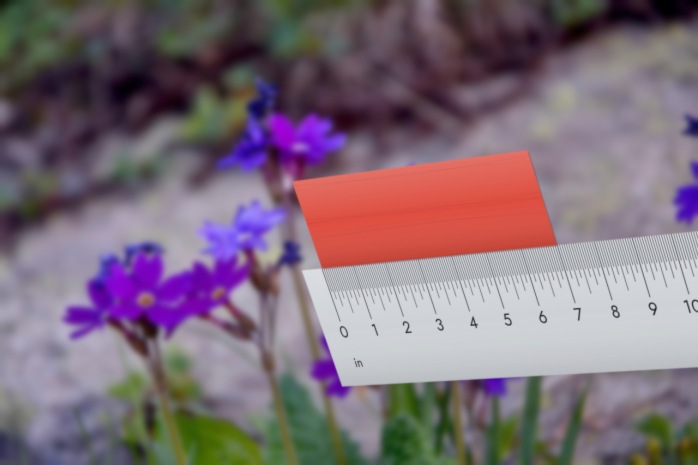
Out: 7
